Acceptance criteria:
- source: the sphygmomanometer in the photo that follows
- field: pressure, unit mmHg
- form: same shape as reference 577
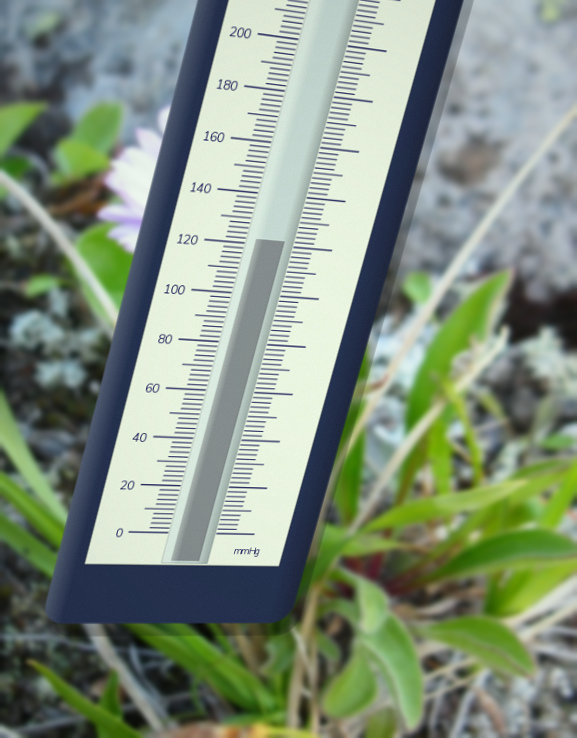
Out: 122
